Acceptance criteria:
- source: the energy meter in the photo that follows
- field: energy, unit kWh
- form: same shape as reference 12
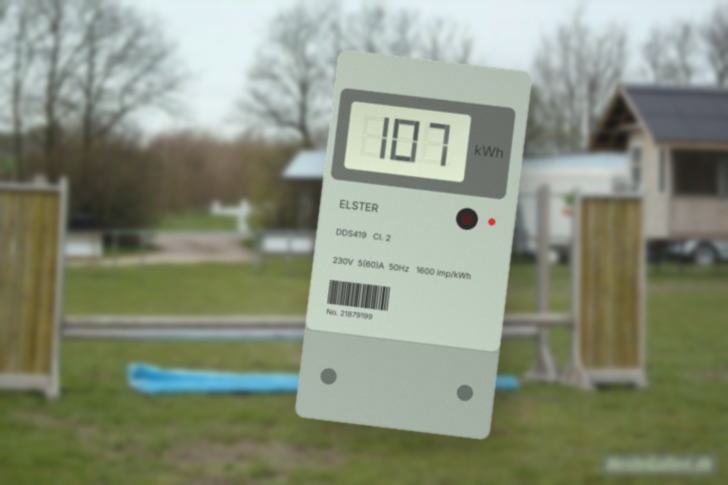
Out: 107
